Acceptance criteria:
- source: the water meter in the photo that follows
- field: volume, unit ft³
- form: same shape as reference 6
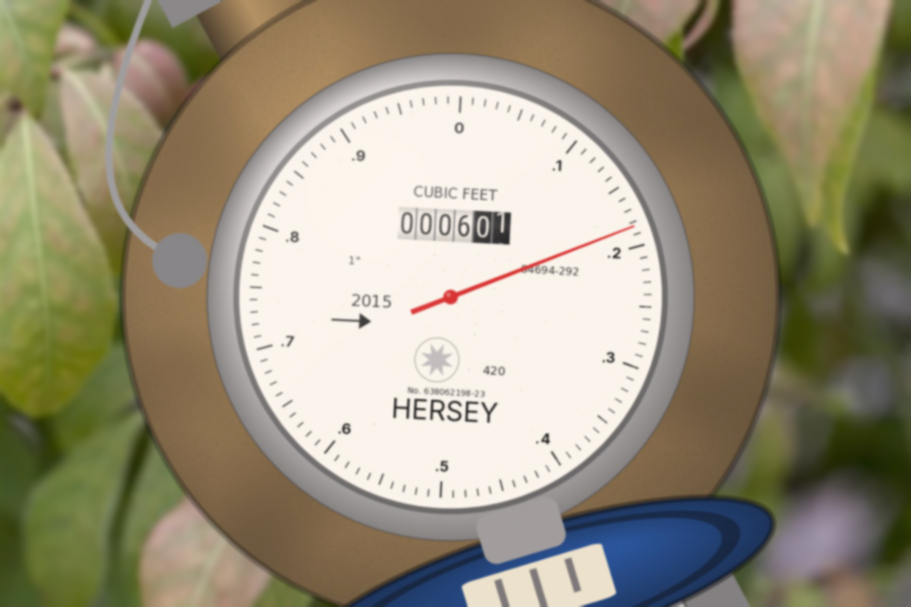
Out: 601.18
